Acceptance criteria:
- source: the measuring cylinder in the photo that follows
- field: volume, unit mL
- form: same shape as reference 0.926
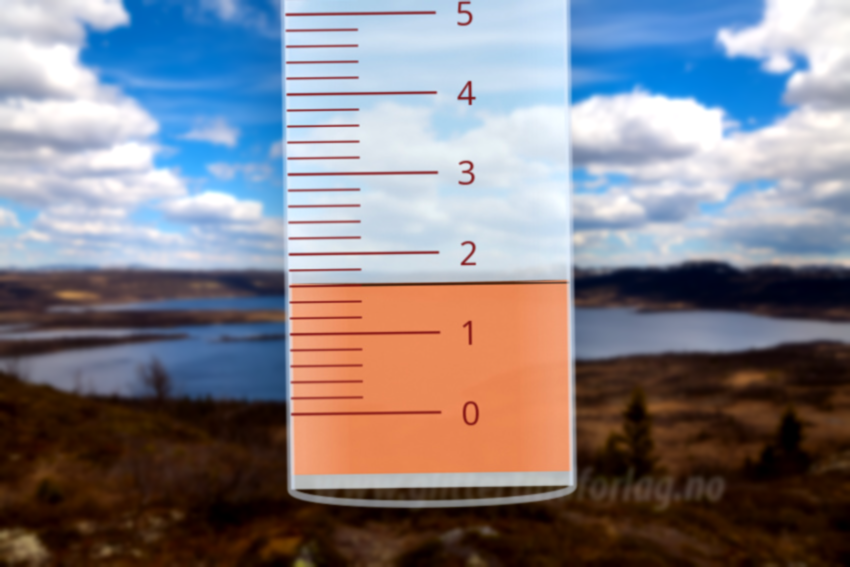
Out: 1.6
